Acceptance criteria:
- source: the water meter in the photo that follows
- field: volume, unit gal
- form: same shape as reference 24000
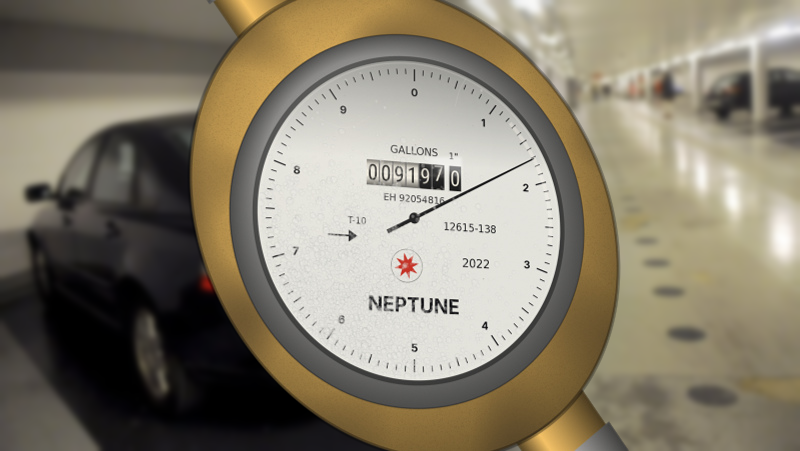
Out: 91971.7
